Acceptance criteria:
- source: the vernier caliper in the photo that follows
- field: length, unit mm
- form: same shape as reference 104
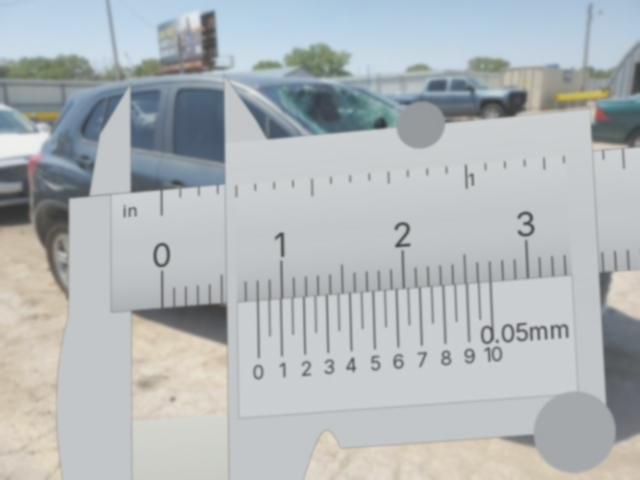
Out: 8.0
